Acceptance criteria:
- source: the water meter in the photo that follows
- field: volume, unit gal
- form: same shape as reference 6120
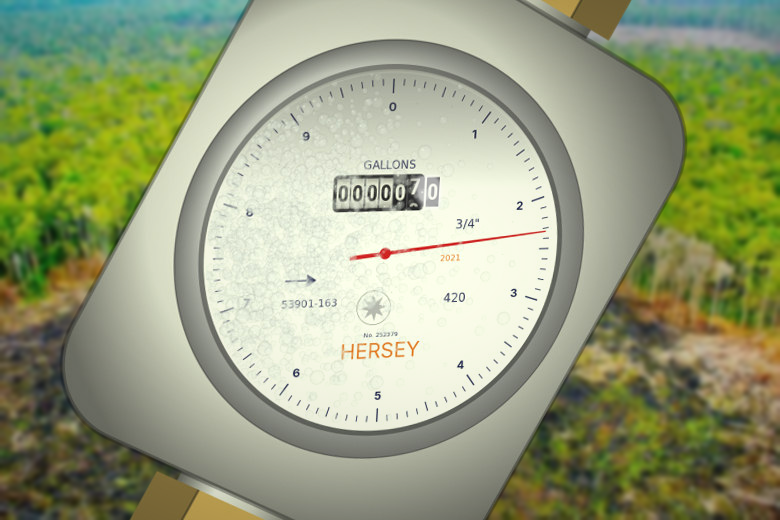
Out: 72.3
